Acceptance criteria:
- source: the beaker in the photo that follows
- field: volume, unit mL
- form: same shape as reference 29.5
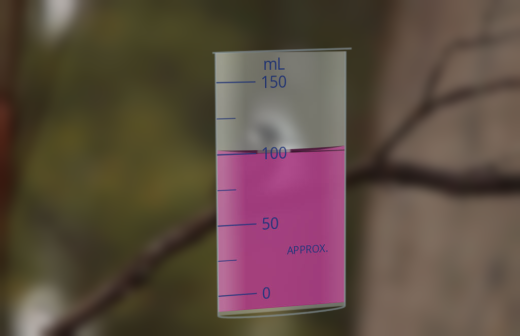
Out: 100
